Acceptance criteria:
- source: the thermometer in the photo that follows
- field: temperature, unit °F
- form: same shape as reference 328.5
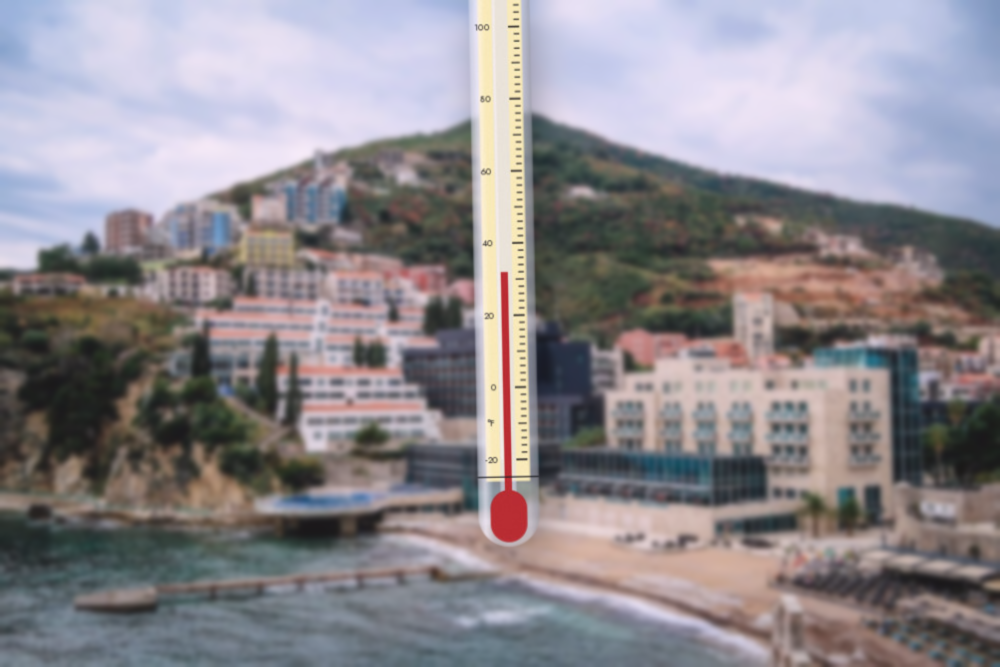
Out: 32
